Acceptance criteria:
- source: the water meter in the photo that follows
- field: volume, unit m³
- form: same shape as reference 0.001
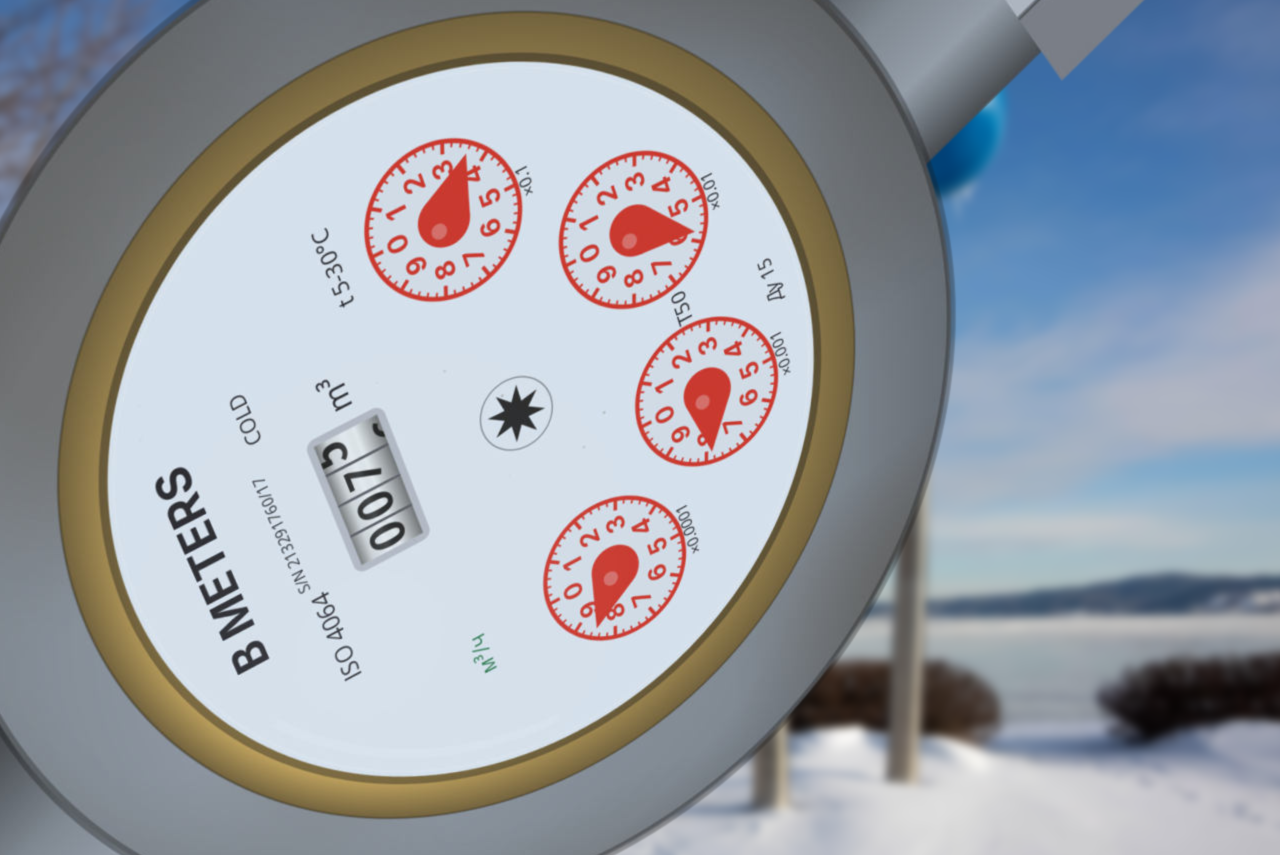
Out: 75.3578
